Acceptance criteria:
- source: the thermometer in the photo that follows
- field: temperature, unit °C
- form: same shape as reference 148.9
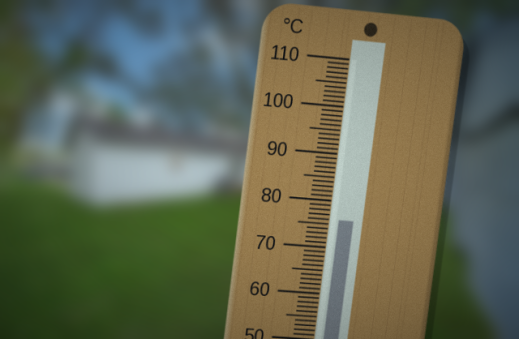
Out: 76
